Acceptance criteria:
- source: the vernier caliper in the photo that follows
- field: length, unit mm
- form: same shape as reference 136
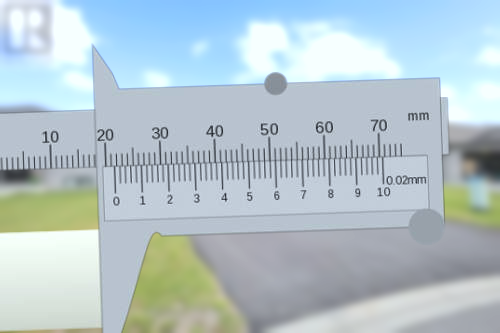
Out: 21.6
